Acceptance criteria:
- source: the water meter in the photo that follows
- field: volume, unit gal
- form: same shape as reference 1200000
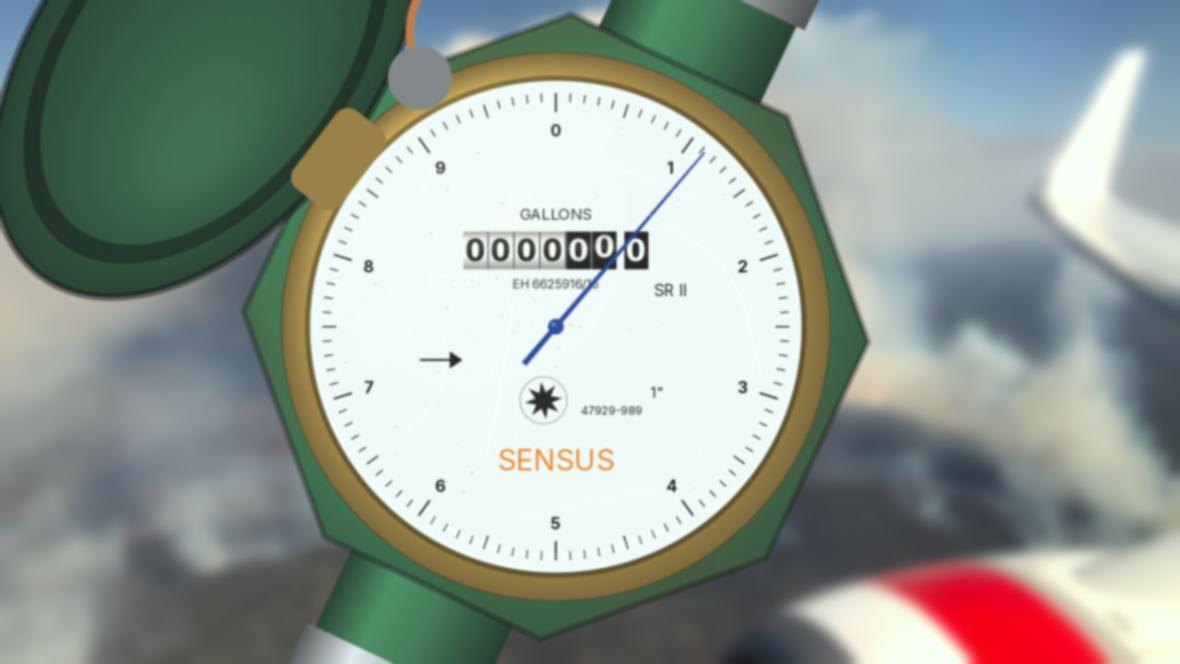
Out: 1.1
